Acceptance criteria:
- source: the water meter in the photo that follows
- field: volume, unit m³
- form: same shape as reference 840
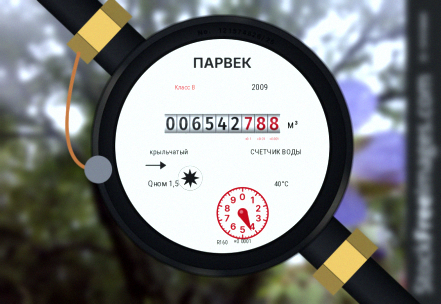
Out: 6542.7884
